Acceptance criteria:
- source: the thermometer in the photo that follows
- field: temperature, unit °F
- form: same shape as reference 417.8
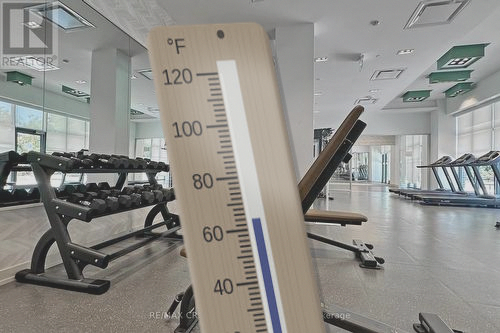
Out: 64
